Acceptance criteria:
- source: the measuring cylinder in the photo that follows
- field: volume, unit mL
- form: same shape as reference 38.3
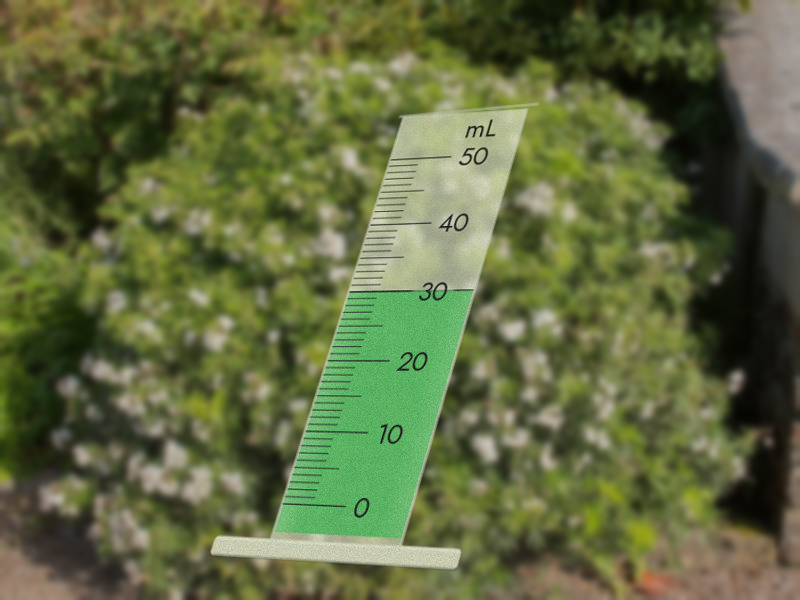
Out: 30
